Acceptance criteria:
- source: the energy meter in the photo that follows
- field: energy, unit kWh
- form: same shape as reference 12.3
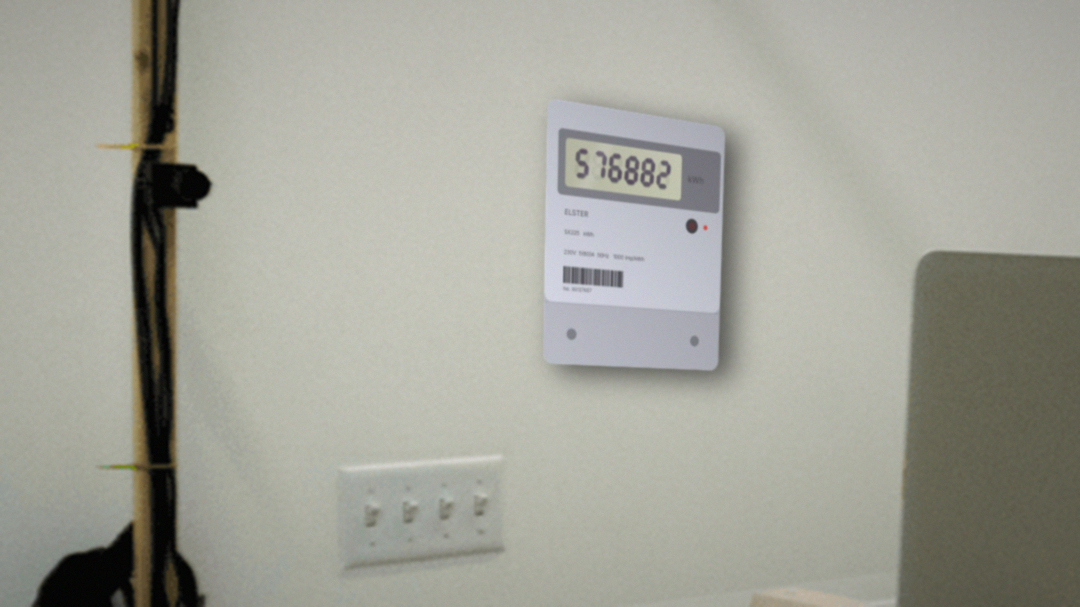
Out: 576882
